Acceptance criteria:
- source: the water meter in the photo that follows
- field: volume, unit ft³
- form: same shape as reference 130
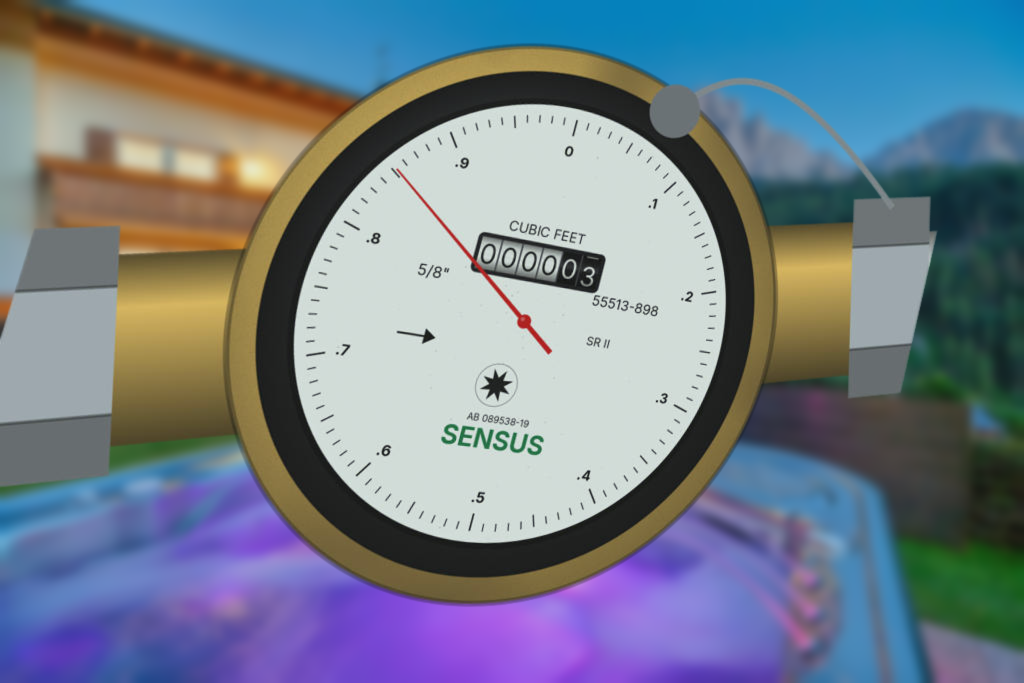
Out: 2.85
